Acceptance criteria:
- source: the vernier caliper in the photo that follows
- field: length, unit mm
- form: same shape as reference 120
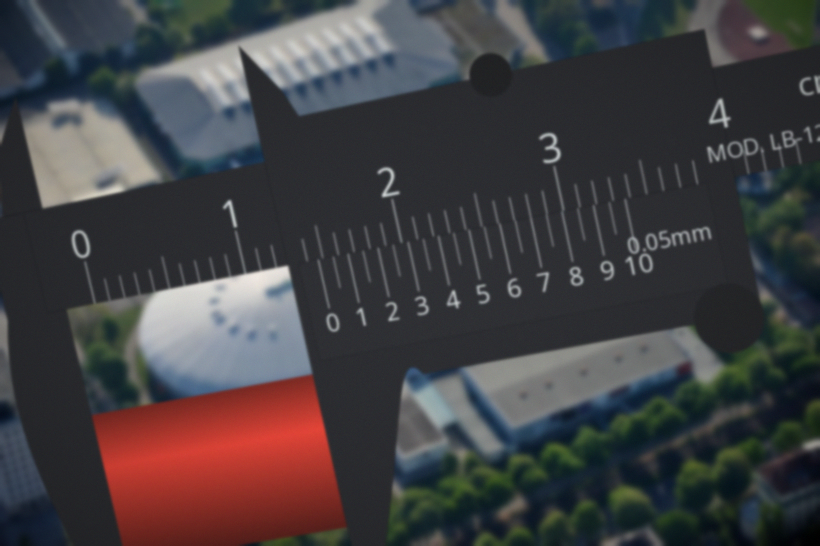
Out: 14.7
